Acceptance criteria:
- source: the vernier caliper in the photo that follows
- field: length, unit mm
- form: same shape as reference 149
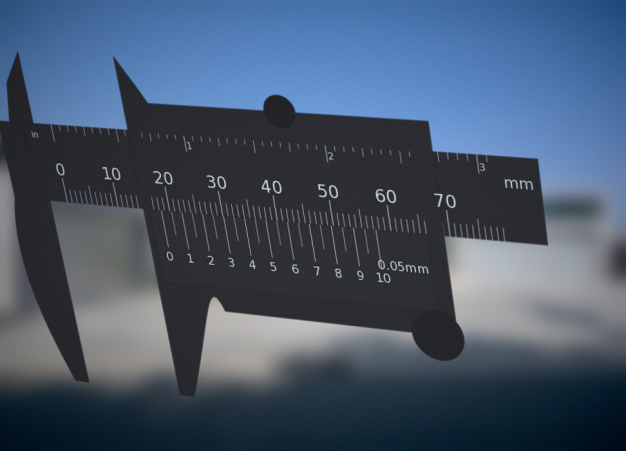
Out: 18.4
